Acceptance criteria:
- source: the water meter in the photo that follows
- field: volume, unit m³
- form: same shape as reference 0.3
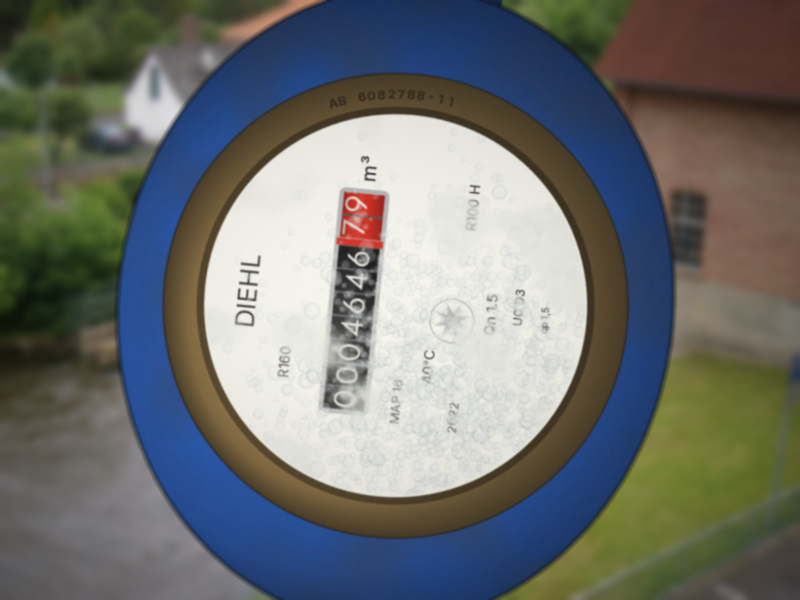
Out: 4646.79
